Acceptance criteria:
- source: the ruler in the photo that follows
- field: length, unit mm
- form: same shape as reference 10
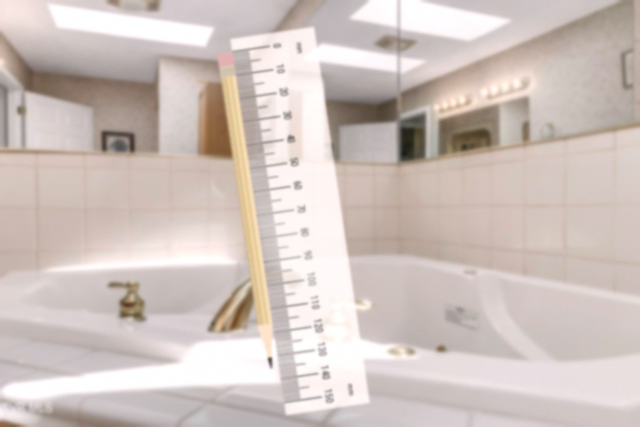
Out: 135
